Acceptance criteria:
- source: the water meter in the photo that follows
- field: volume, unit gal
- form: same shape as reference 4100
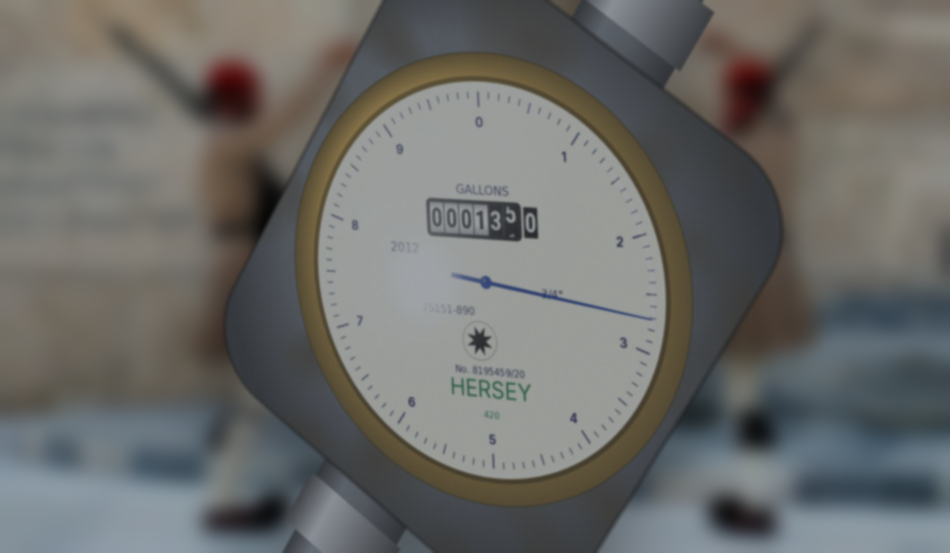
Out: 1352.7
